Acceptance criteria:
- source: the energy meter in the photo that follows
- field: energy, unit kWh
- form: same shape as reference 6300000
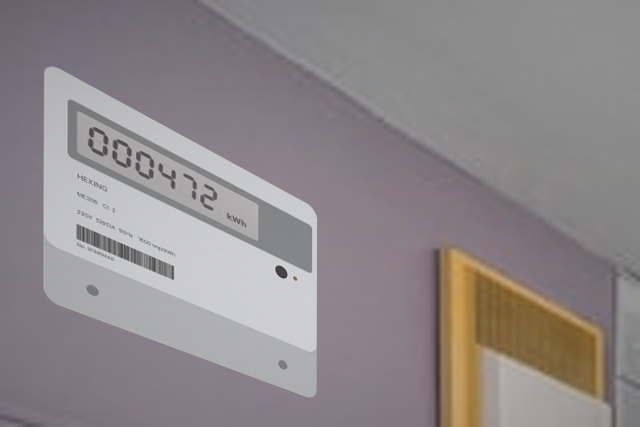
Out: 472
